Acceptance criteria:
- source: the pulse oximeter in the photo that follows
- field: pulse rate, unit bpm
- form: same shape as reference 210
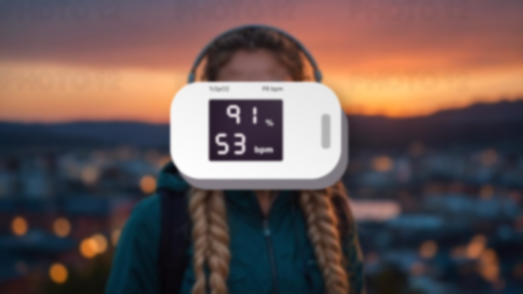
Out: 53
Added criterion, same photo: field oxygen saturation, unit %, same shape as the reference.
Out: 91
